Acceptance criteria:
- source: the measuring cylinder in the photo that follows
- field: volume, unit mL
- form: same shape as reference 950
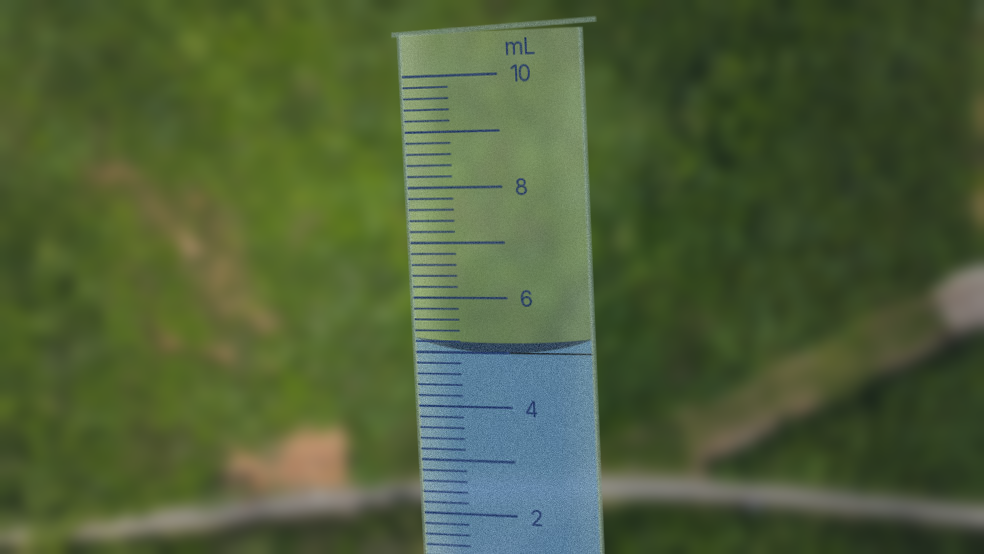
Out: 5
